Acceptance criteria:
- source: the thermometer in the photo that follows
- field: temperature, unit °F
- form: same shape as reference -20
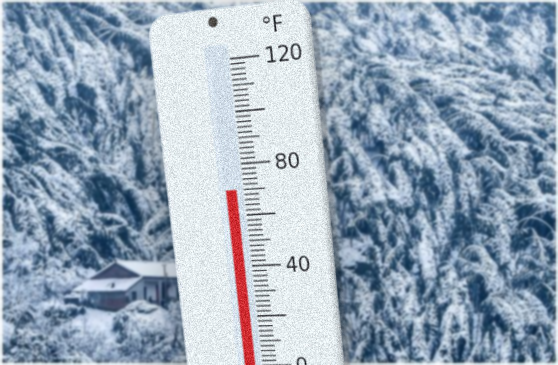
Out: 70
